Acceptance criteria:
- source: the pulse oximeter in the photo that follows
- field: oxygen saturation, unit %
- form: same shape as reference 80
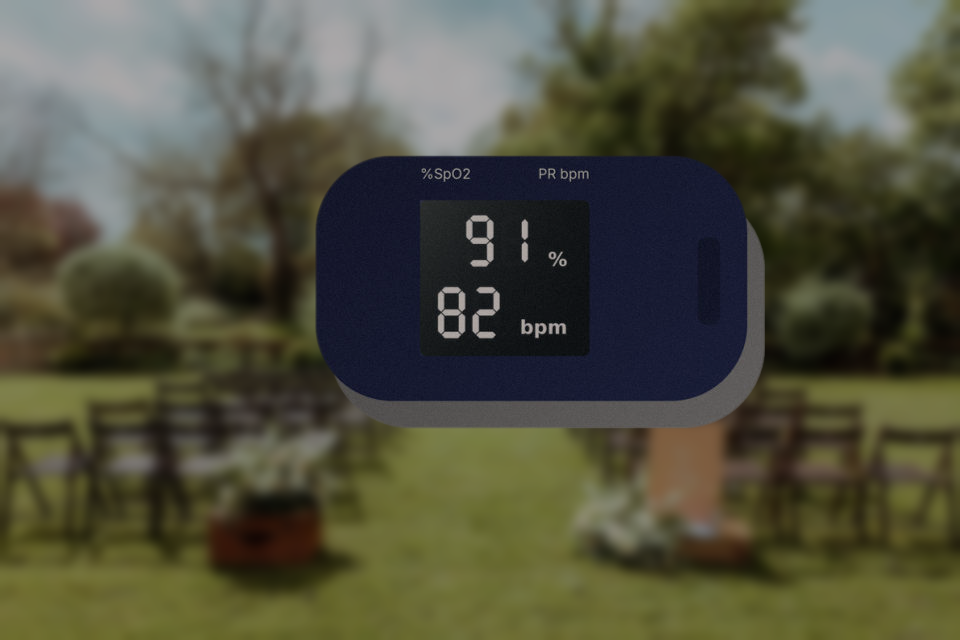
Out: 91
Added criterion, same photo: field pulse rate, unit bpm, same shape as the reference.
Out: 82
